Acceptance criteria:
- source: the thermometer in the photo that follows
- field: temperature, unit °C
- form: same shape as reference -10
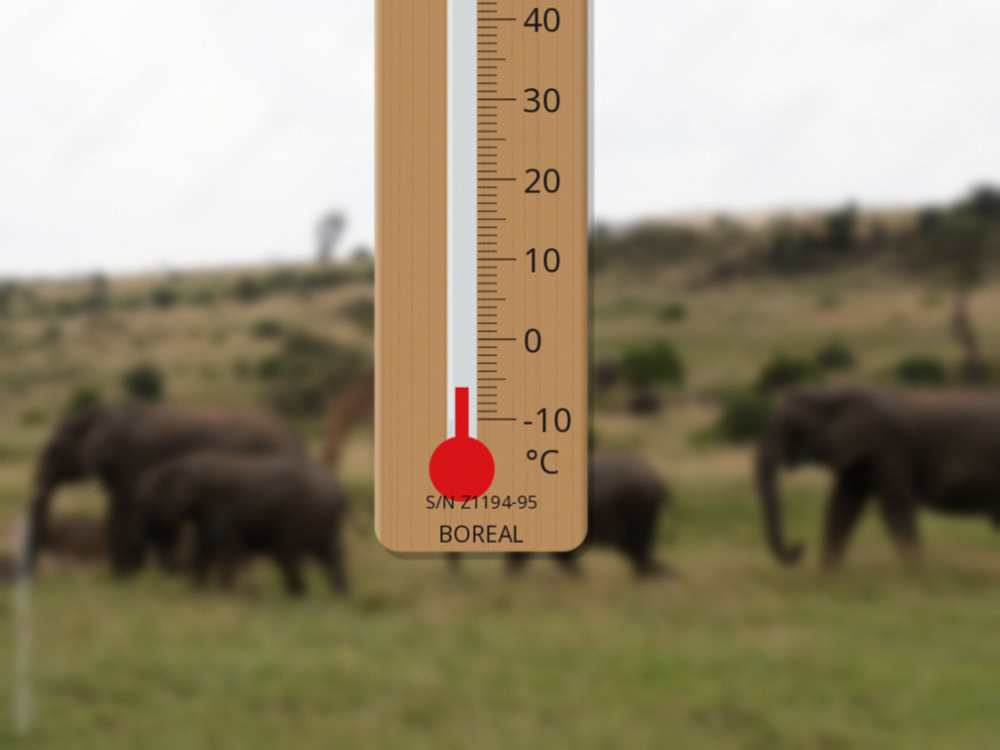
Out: -6
